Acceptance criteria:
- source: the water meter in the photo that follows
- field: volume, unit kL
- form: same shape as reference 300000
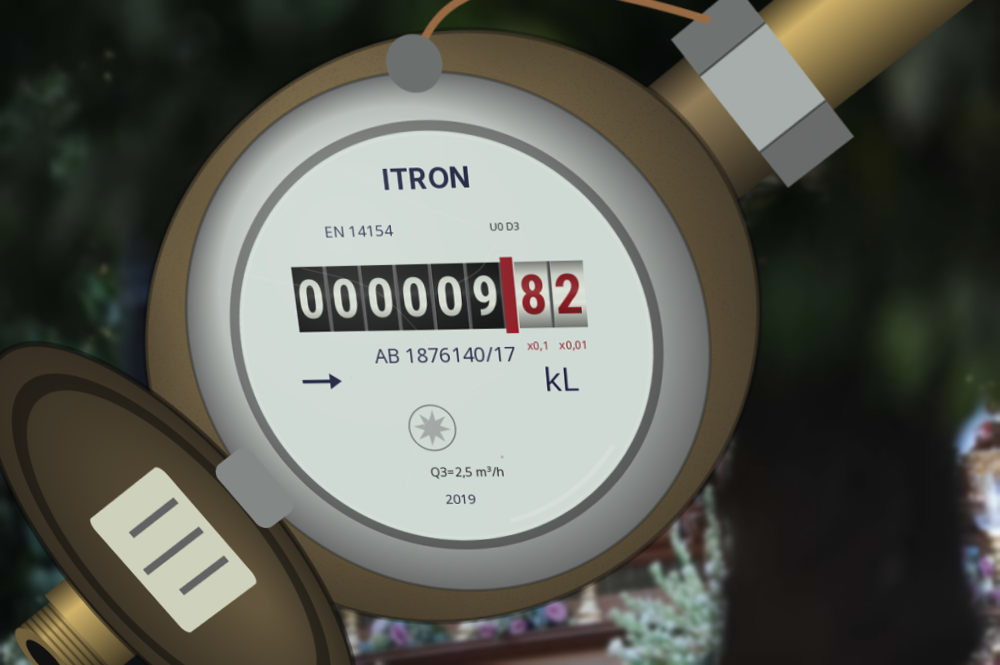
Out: 9.82
